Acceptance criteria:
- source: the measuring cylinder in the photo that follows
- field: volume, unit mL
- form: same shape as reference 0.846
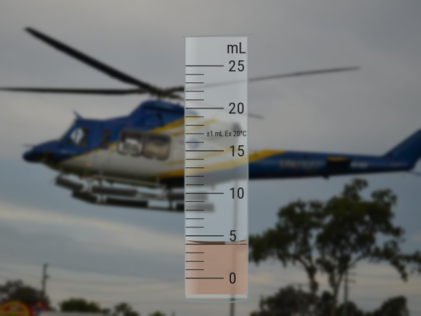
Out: 4
